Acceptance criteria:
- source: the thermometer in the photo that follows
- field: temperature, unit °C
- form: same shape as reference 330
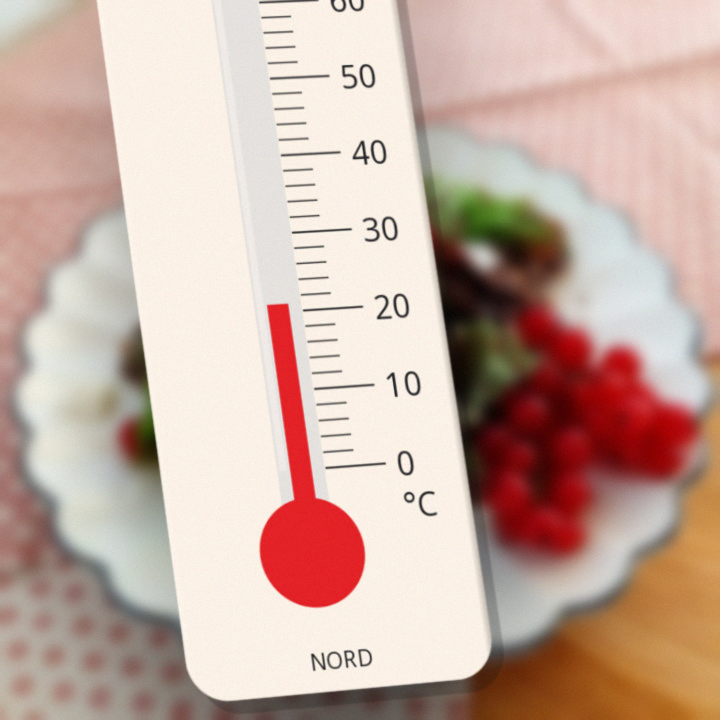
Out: 21
